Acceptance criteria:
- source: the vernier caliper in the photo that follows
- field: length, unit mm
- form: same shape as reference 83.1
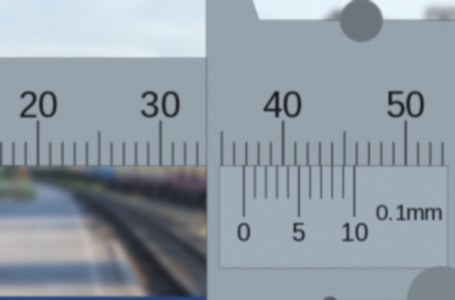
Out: 36.8
